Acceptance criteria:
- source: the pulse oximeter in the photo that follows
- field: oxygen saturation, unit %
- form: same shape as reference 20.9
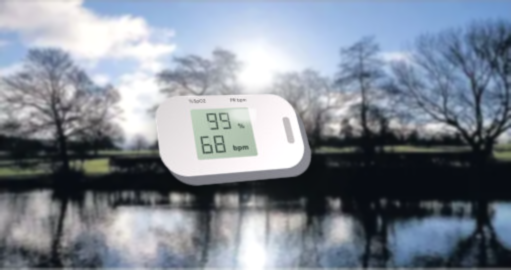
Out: 99
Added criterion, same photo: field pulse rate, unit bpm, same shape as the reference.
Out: 68
